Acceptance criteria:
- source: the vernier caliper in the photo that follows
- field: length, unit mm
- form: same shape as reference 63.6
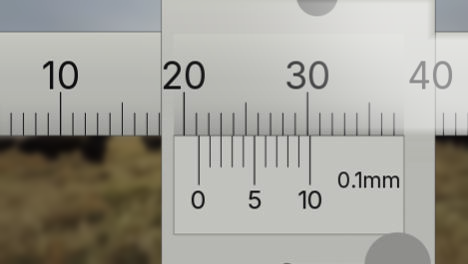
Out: 21.2
